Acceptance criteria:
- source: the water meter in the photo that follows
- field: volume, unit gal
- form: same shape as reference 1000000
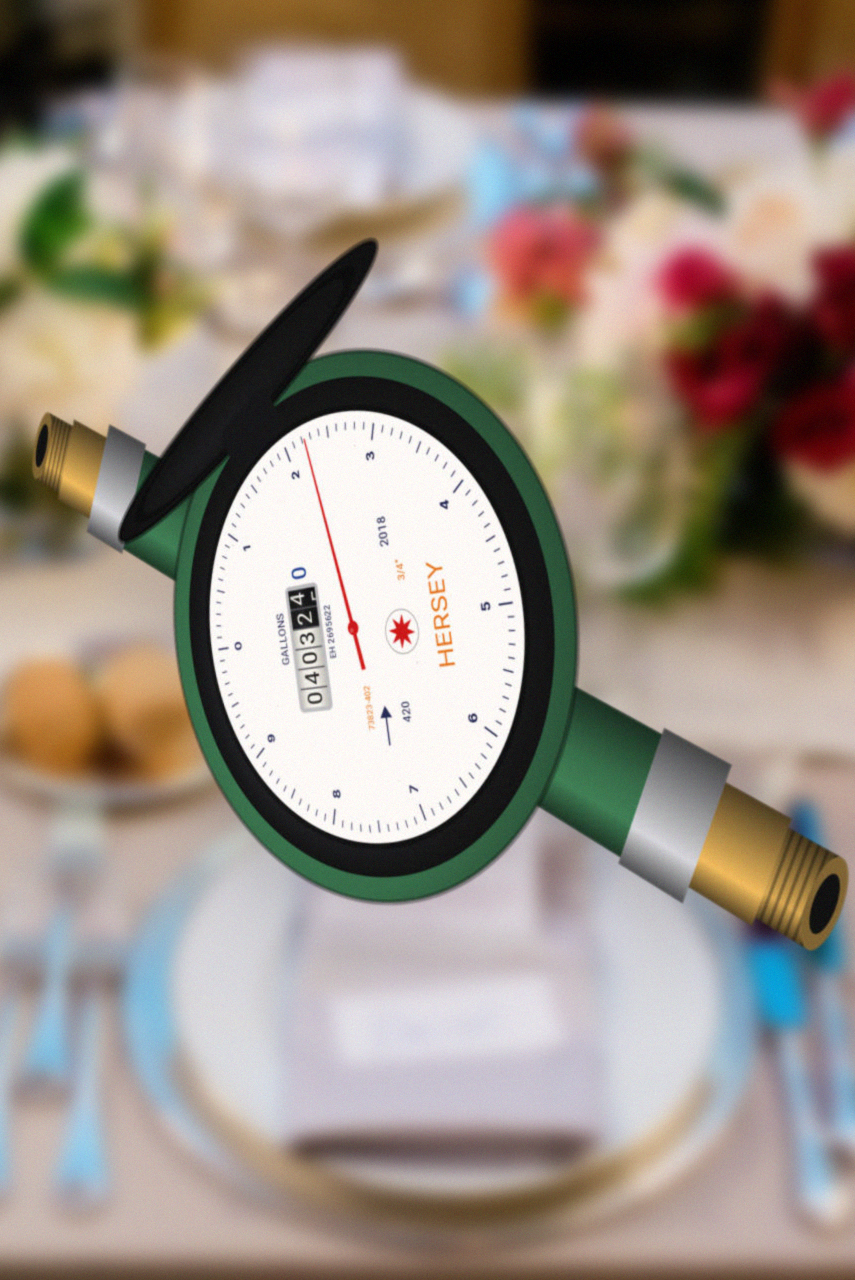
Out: 403242.2
